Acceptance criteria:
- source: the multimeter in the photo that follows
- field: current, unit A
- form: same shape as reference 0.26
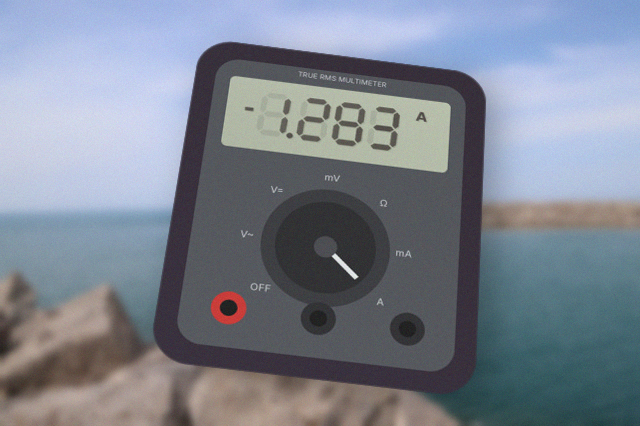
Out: -1.283
